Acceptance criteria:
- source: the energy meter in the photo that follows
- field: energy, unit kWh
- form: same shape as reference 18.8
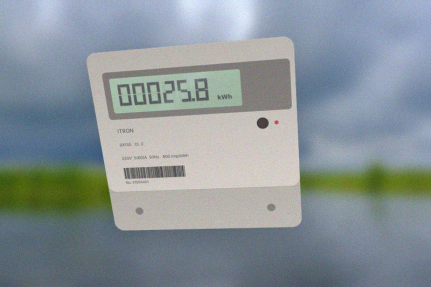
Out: 25.8
